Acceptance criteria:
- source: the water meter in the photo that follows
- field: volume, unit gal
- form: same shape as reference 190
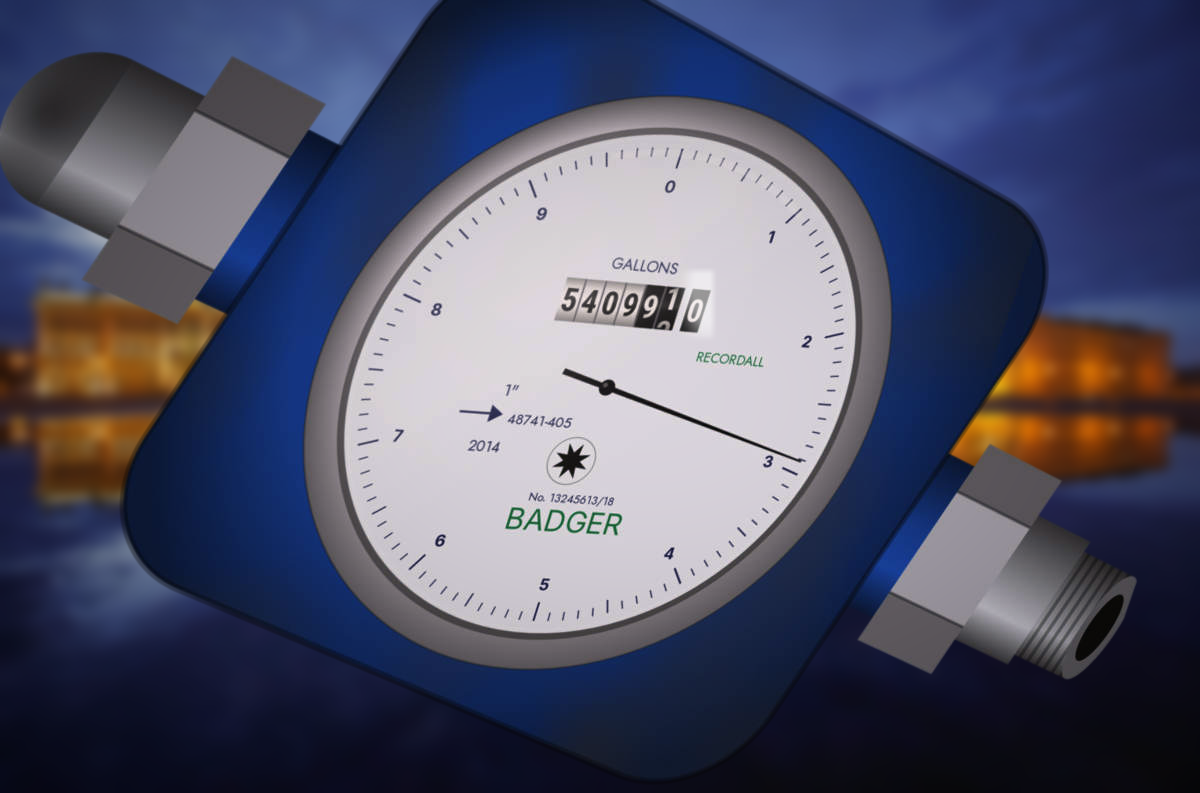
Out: 5409912.9
